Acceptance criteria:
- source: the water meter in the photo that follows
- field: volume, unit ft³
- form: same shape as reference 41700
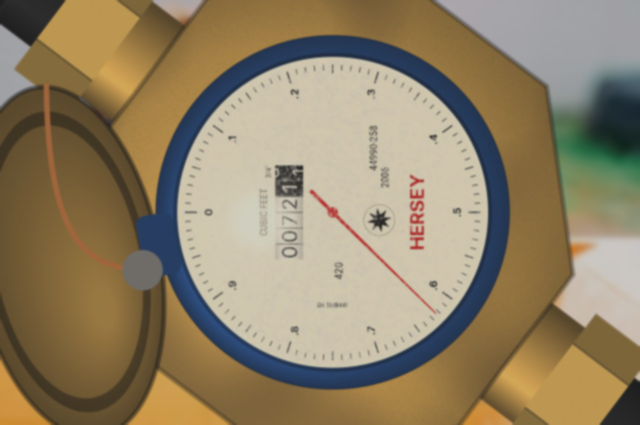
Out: 7210.62
